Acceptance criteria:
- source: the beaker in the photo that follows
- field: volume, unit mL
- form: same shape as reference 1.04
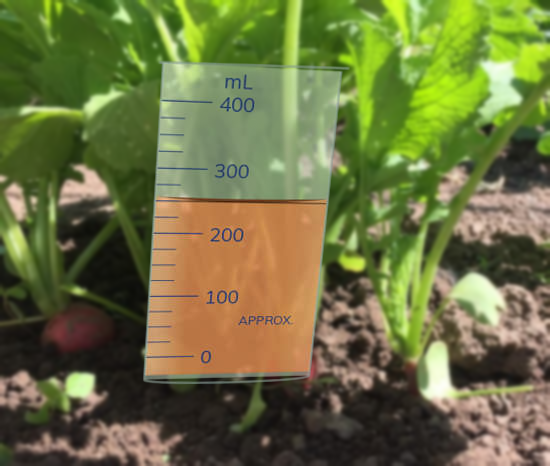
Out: 250
